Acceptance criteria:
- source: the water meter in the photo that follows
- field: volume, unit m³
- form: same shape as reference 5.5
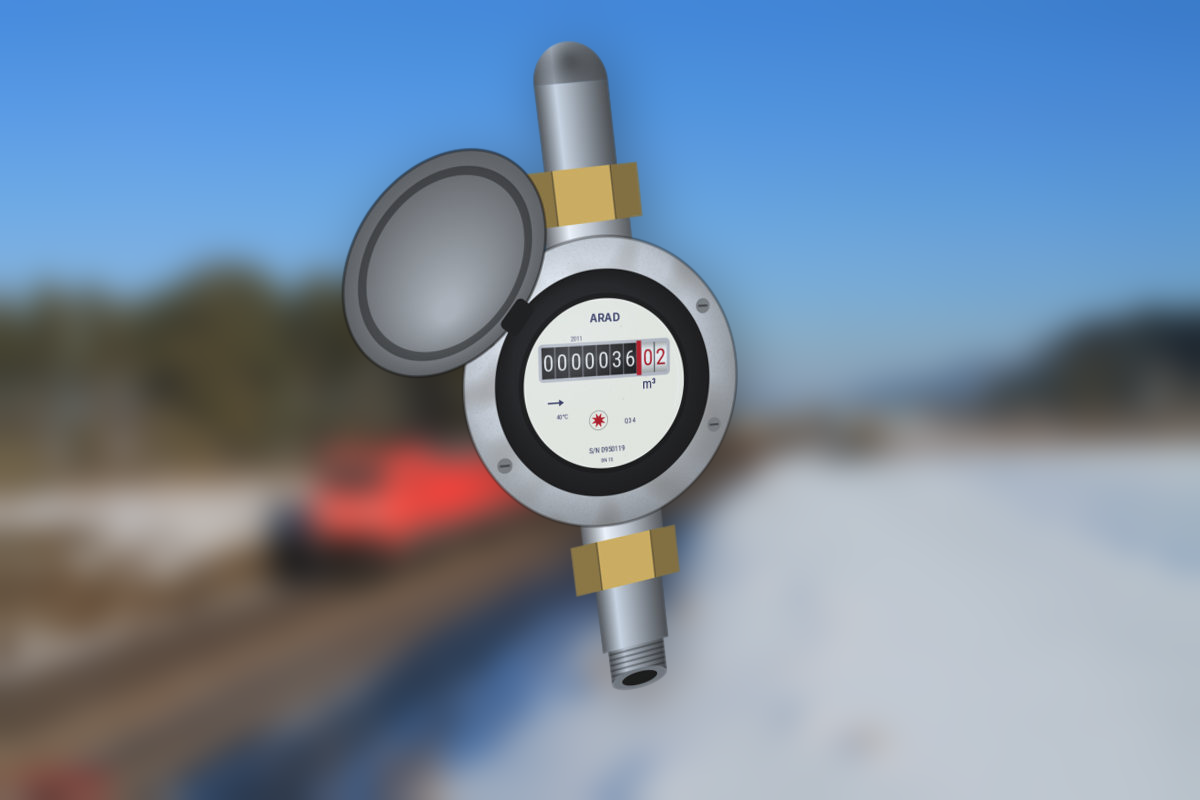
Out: 36.02
